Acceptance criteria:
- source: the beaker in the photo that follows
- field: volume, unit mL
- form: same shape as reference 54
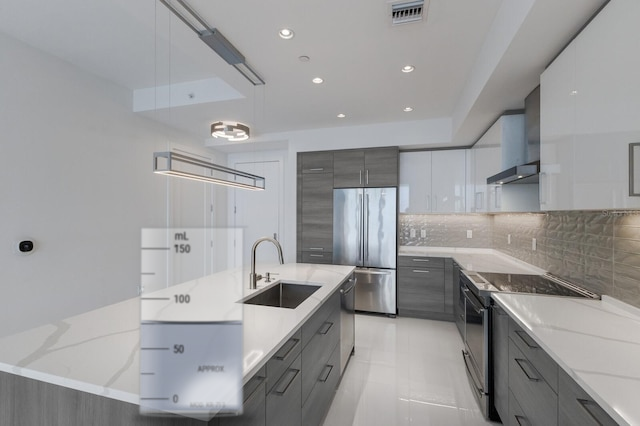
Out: 75
